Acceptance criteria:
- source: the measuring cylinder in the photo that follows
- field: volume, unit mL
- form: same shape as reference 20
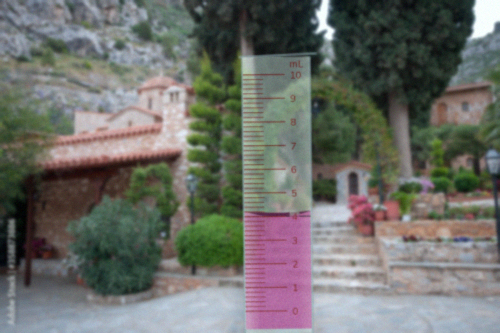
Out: 4
